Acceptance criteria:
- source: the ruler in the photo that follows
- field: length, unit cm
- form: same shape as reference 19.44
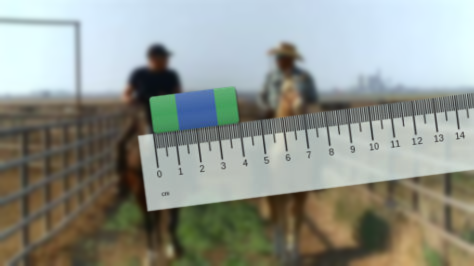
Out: 4
